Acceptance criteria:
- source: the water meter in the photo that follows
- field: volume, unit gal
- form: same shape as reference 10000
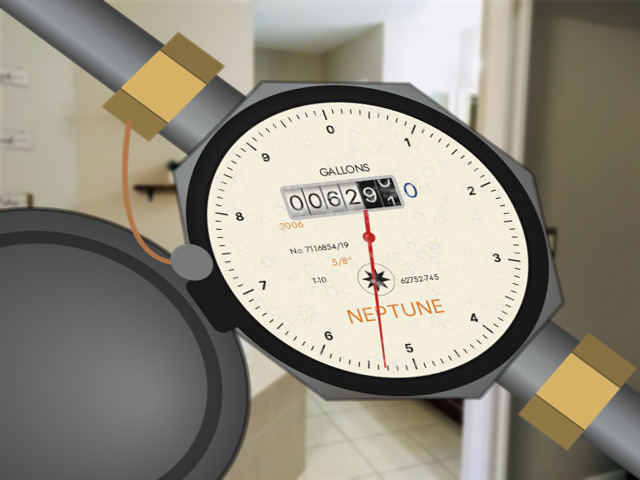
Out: 62905.3
